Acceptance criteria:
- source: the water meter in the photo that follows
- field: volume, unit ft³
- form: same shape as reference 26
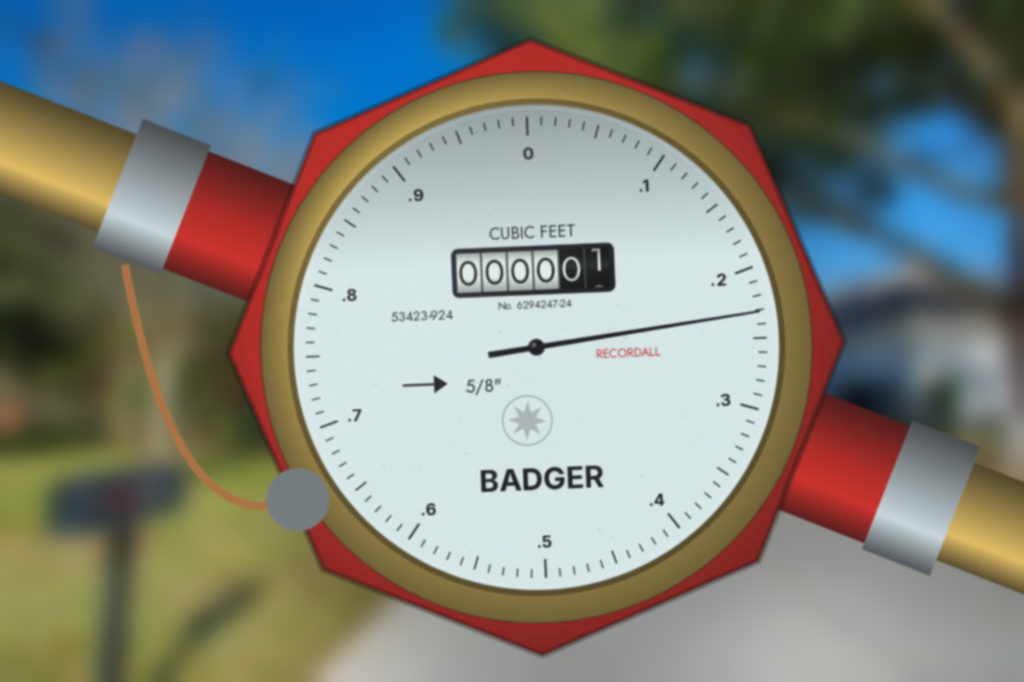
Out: 1.23
